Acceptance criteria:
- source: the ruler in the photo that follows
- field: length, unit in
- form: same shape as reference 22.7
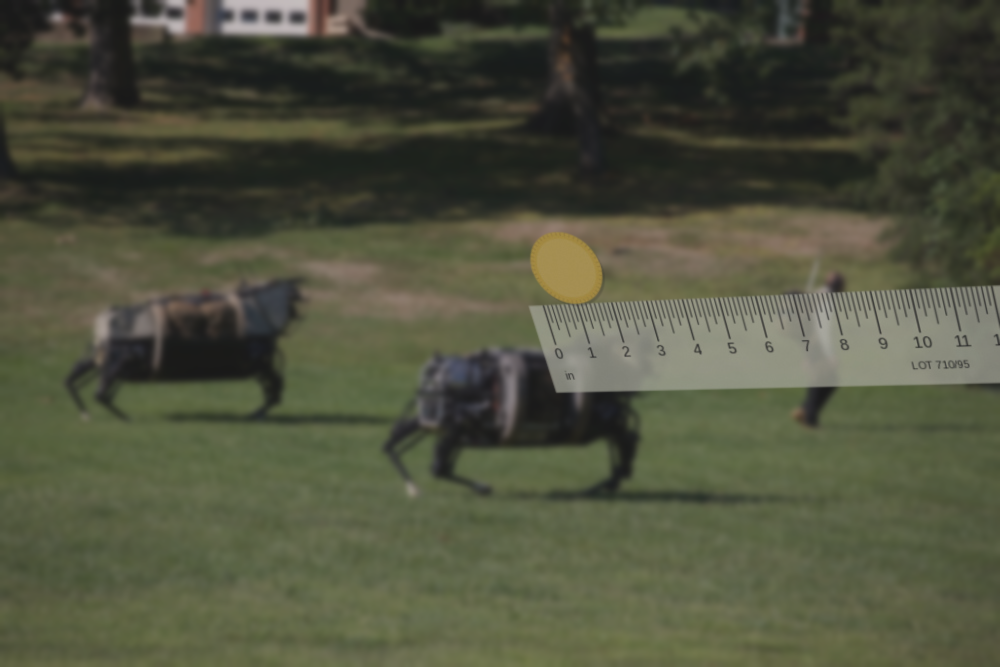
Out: 2
